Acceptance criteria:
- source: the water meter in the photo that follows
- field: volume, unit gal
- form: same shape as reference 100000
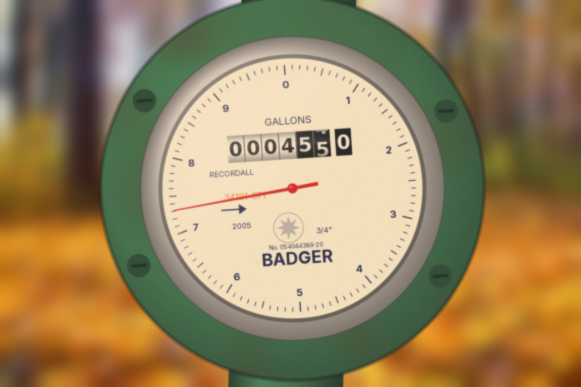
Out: 4547.3
